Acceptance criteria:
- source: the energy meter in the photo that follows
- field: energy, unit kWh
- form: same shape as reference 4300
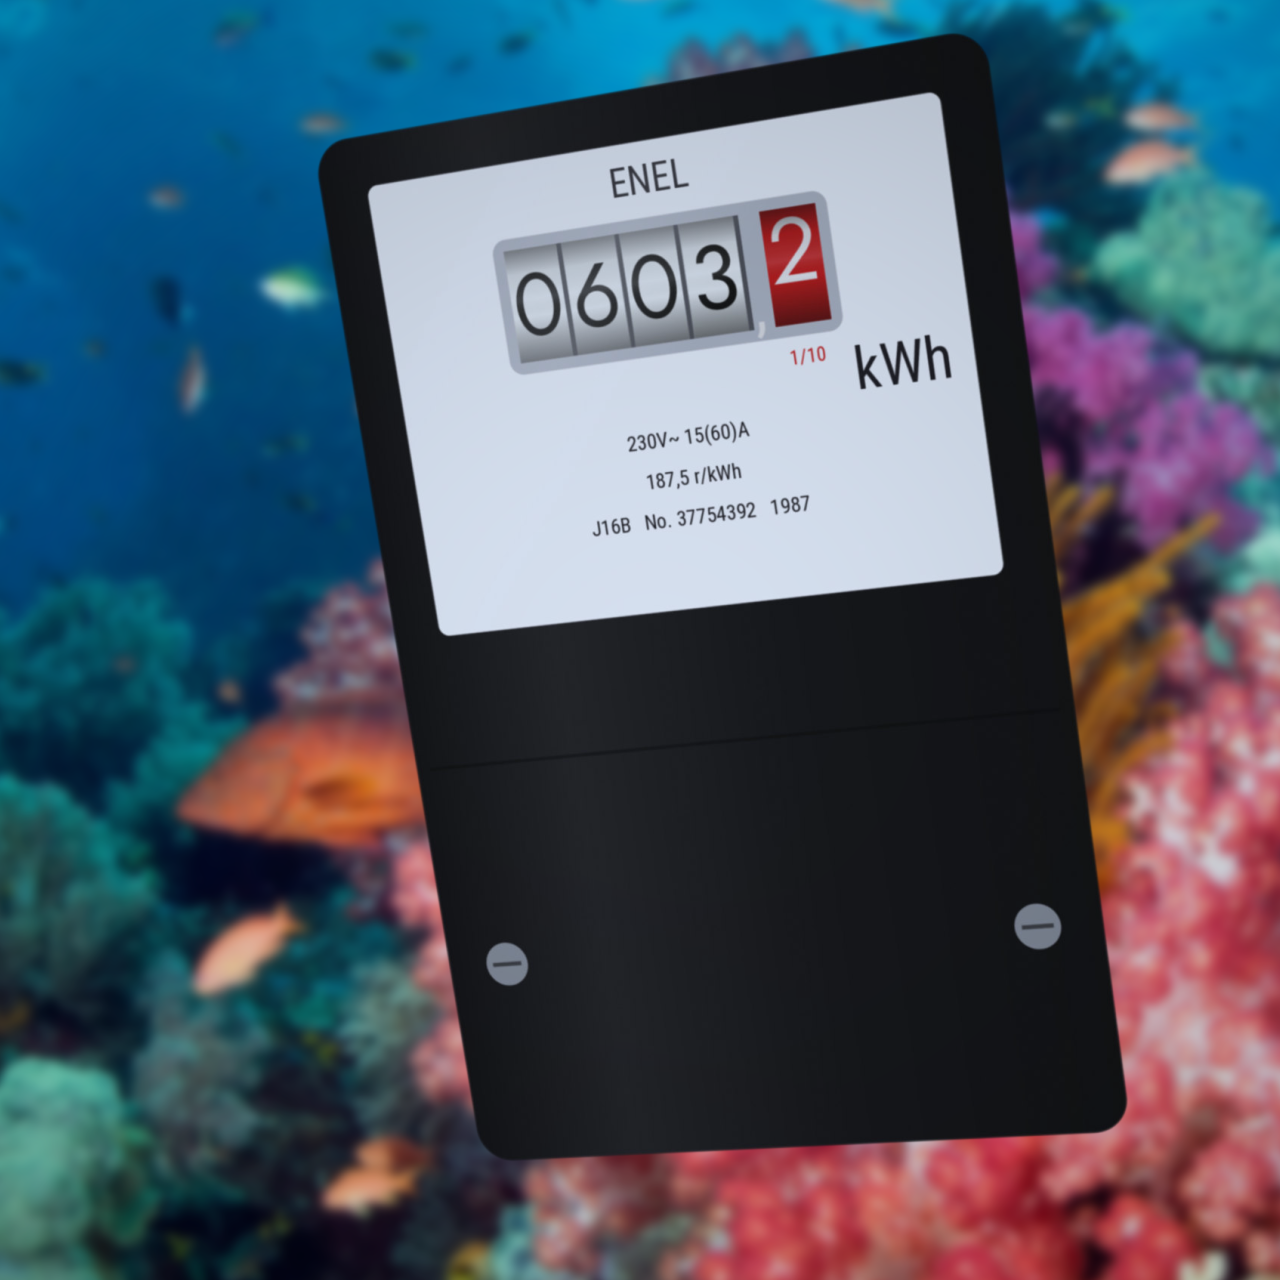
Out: 603.2
